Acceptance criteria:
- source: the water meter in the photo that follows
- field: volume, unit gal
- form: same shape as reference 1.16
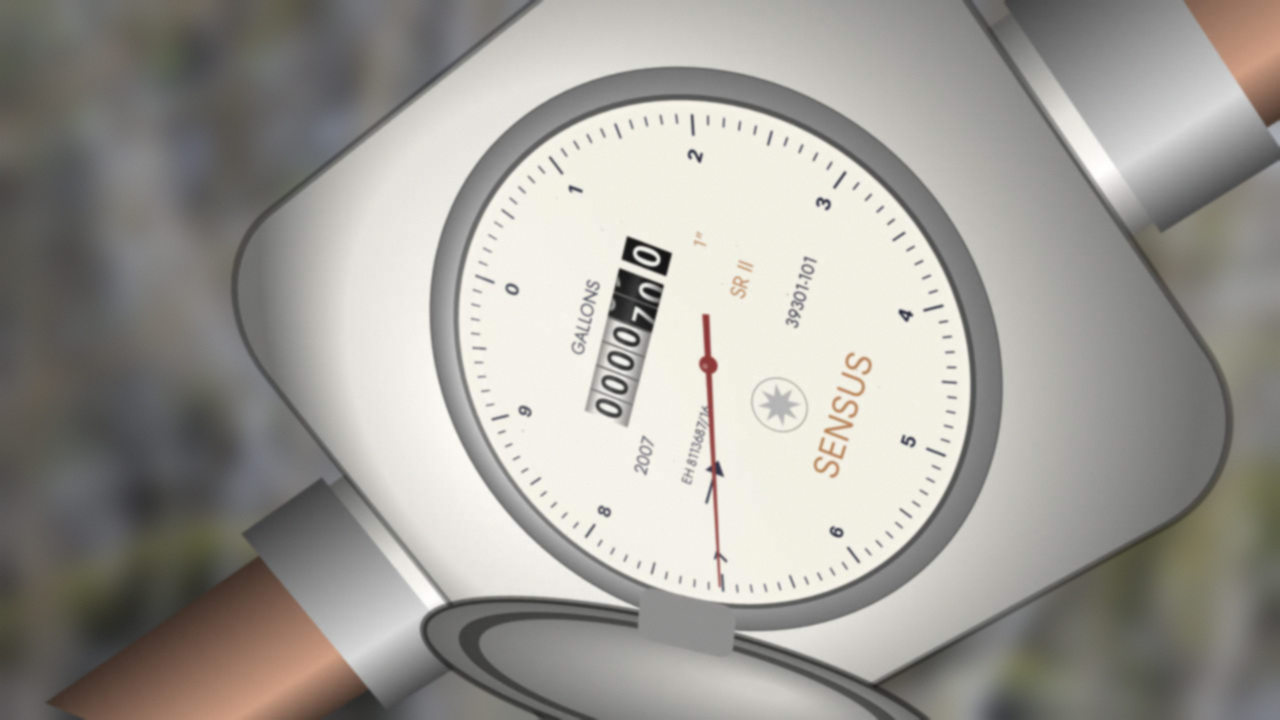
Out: 697.0
